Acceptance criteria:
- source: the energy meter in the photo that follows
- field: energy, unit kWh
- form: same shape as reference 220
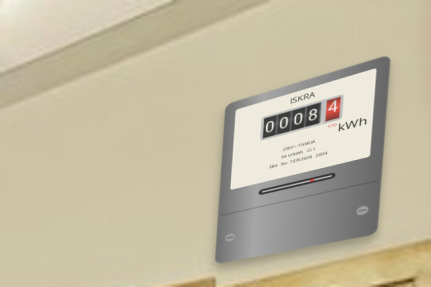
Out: 8.4
